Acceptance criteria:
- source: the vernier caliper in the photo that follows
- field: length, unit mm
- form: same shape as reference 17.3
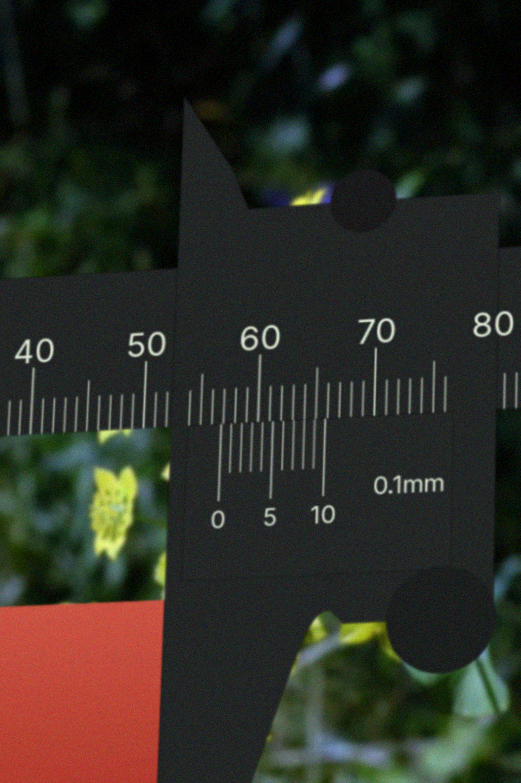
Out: 56.8
